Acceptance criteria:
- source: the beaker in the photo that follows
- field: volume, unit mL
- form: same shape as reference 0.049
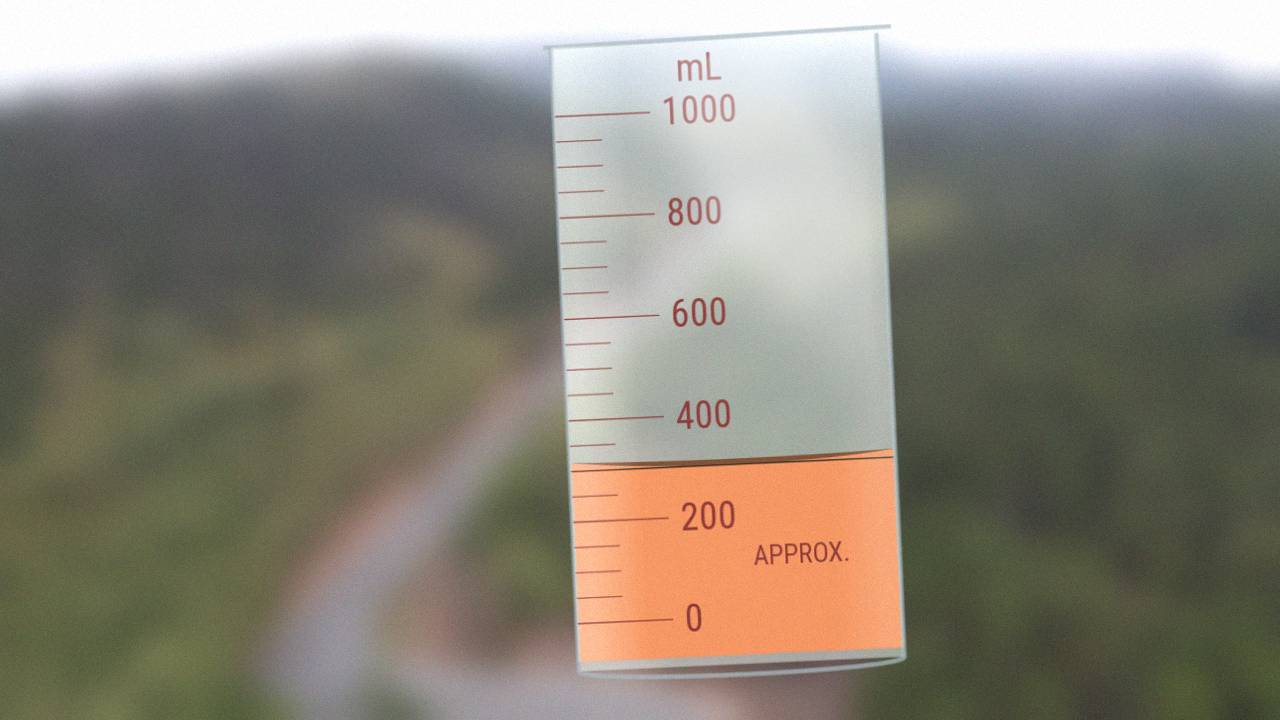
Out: 300
